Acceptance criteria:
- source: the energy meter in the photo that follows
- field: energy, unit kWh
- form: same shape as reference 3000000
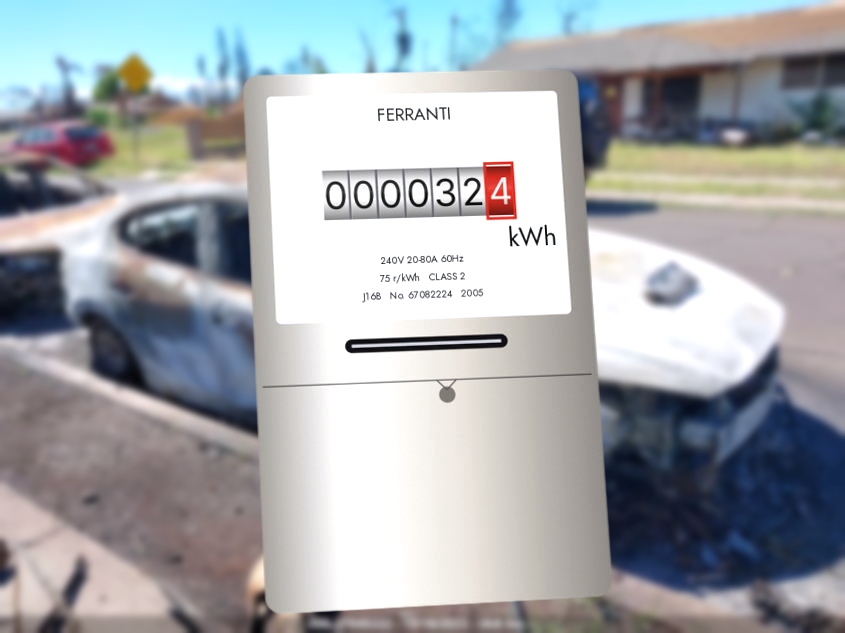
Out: 32.4
